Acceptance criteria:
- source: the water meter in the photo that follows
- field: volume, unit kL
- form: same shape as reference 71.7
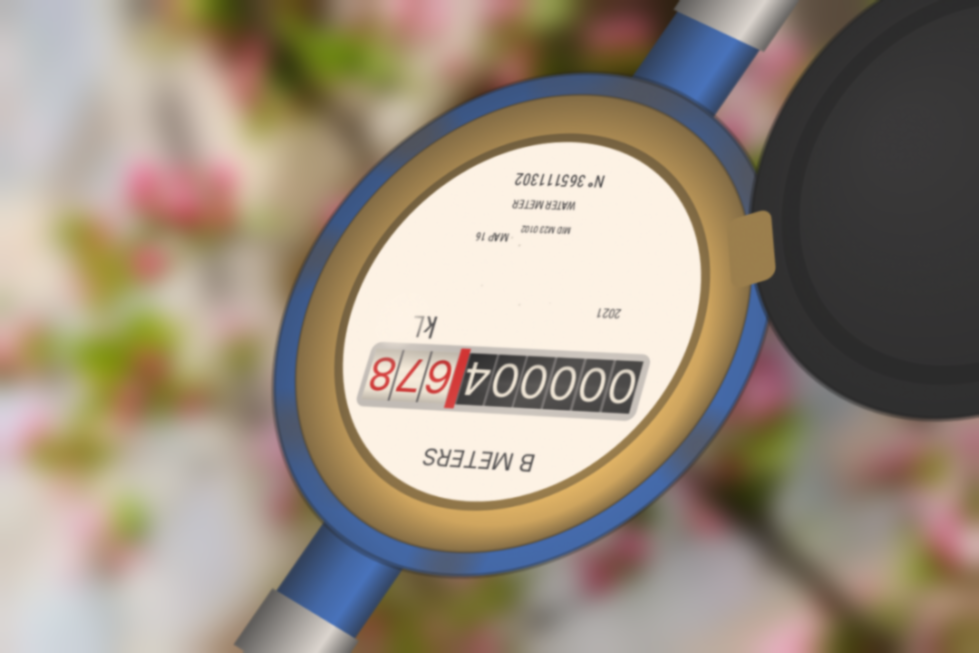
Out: 4.678
